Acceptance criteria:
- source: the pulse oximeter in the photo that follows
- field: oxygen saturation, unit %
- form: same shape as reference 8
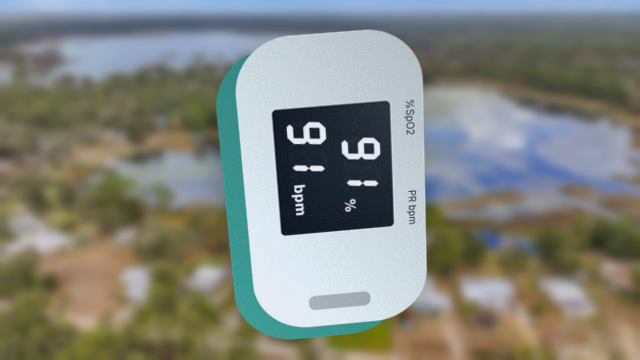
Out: 91
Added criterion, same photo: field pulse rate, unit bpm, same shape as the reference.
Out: 91
